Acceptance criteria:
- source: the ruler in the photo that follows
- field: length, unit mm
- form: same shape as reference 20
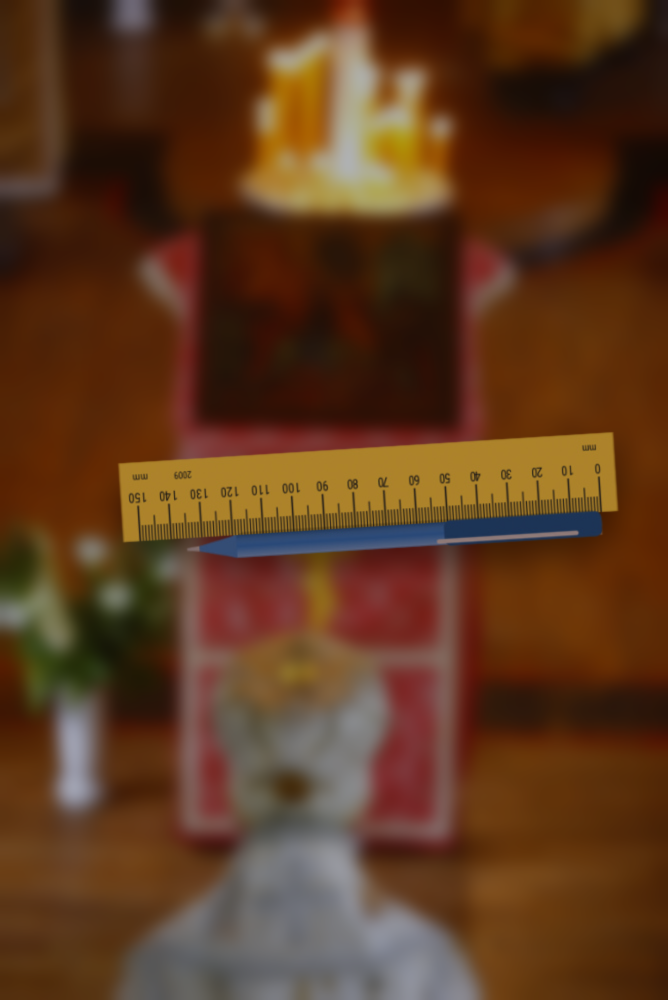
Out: 135
